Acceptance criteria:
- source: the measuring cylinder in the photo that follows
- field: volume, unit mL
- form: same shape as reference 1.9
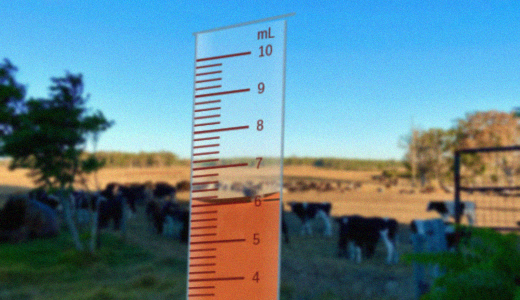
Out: 6
